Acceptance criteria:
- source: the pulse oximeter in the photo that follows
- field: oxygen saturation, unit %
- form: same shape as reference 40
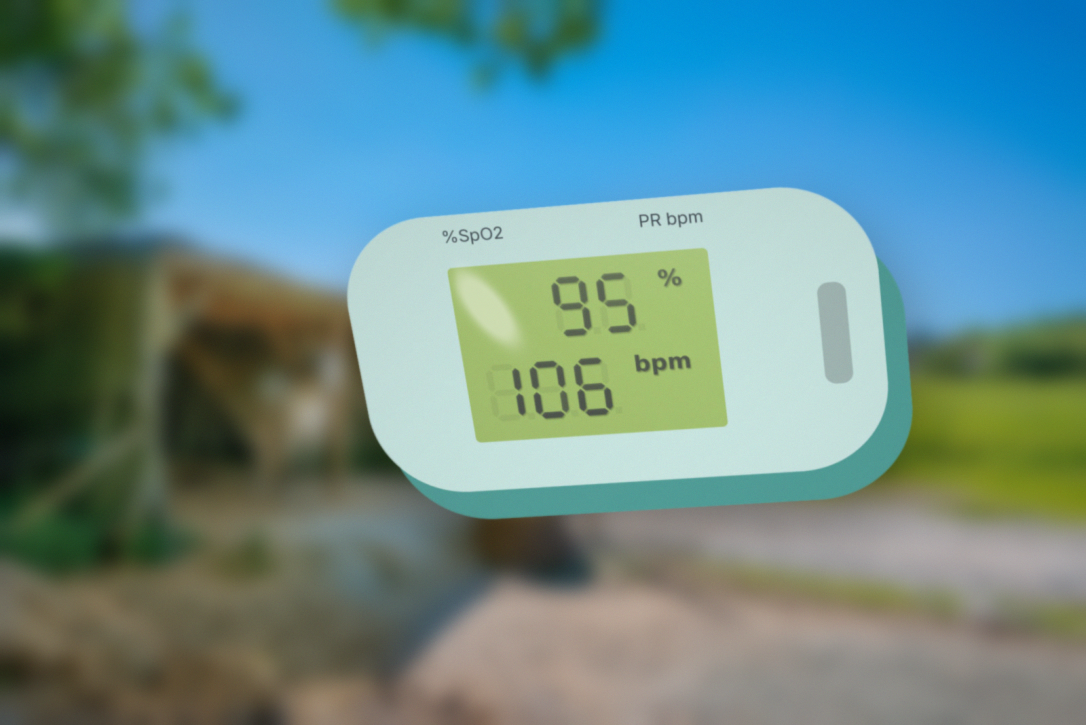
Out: 95
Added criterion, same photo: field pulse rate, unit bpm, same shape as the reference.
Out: 106
